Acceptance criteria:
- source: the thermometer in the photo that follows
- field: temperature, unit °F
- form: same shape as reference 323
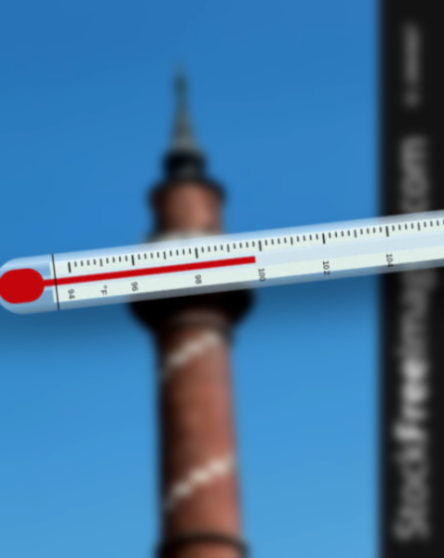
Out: 99.8
